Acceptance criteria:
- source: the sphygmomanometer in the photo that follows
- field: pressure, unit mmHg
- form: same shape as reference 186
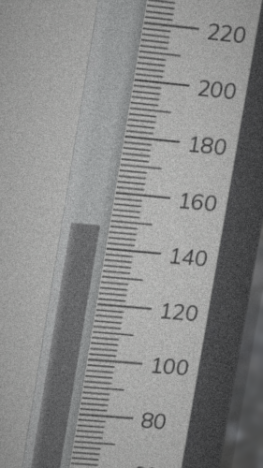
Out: 148
